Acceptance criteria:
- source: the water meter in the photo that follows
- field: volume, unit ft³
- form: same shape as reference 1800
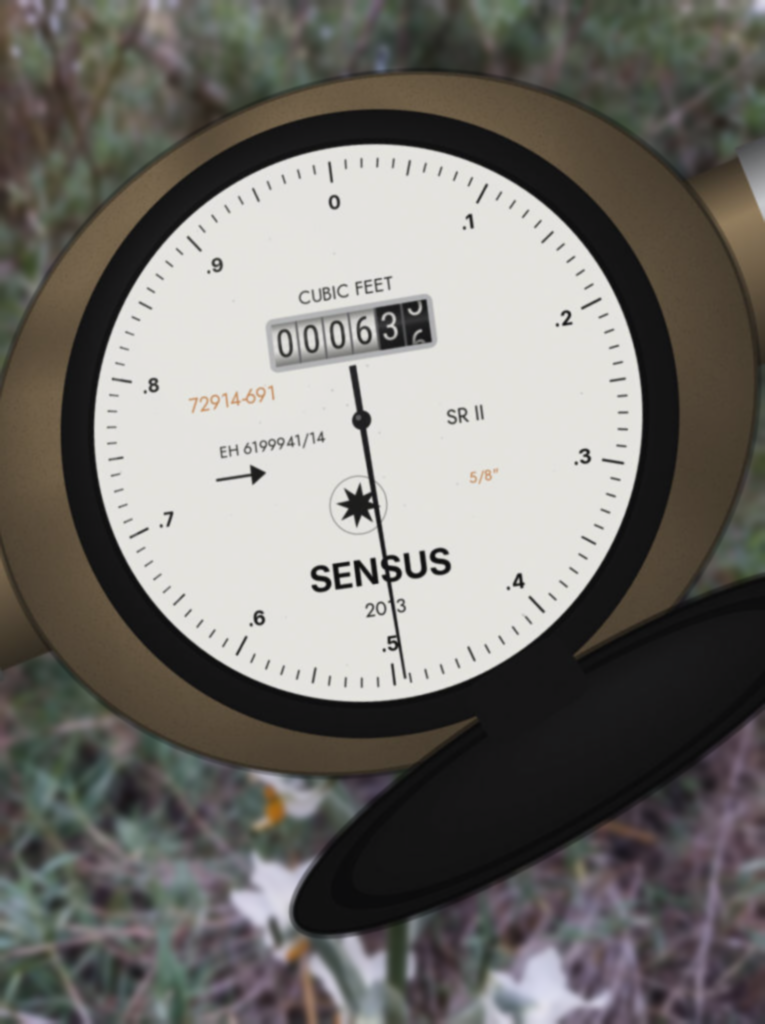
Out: 635.49
